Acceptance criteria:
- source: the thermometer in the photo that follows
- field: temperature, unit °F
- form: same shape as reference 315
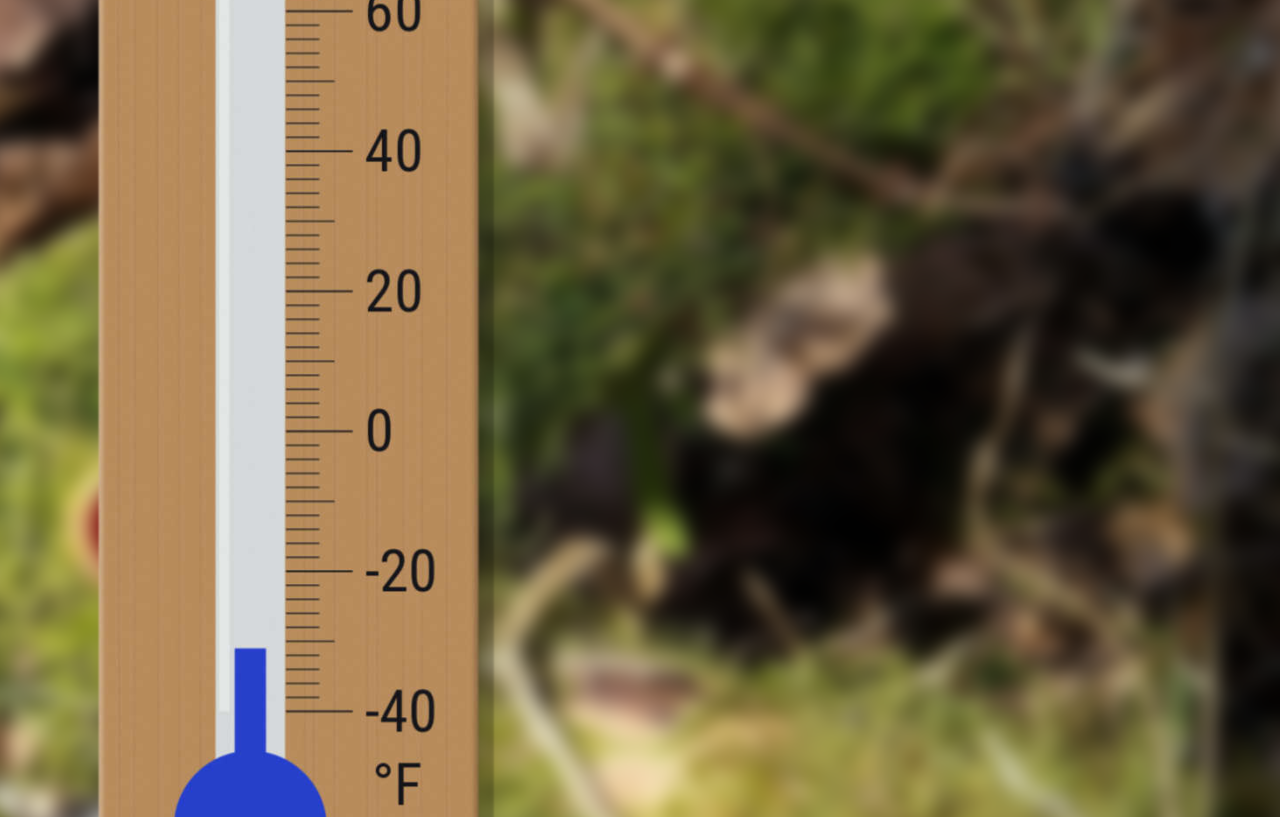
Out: -31
